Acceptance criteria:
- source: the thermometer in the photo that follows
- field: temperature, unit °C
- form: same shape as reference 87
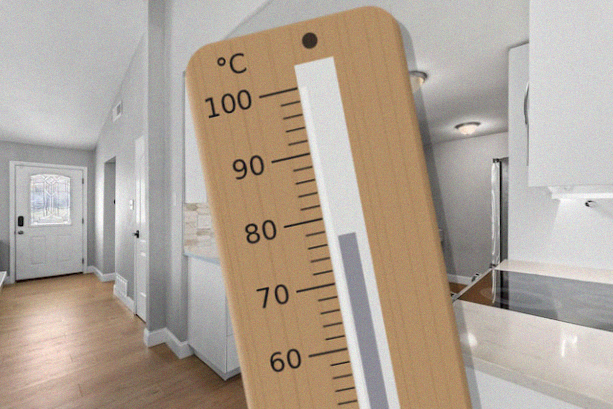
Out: 77
